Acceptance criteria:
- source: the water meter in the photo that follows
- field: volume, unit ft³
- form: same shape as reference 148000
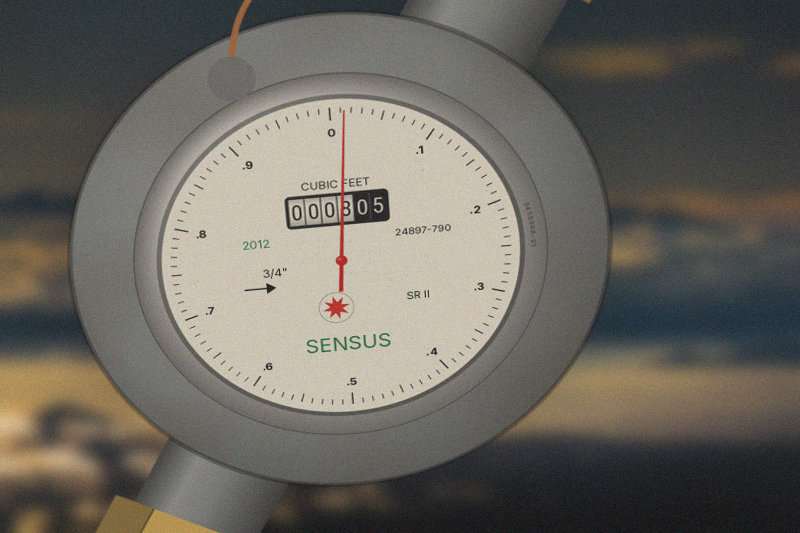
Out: 805.01
